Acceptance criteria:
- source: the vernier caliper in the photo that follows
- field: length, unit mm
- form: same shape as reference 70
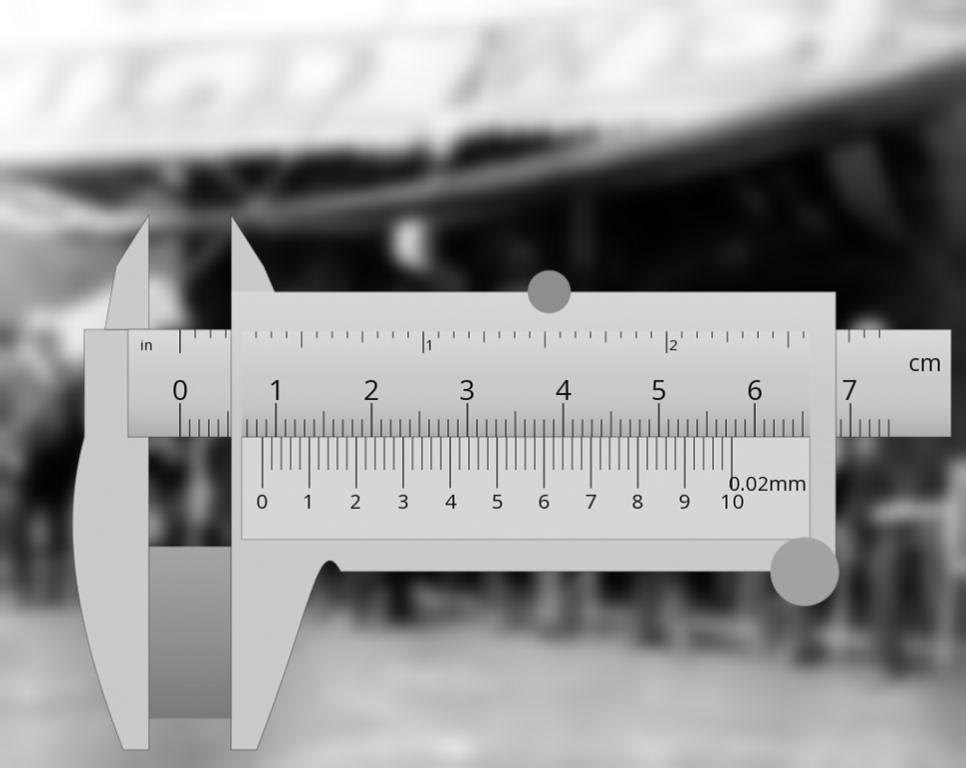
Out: 8.6
